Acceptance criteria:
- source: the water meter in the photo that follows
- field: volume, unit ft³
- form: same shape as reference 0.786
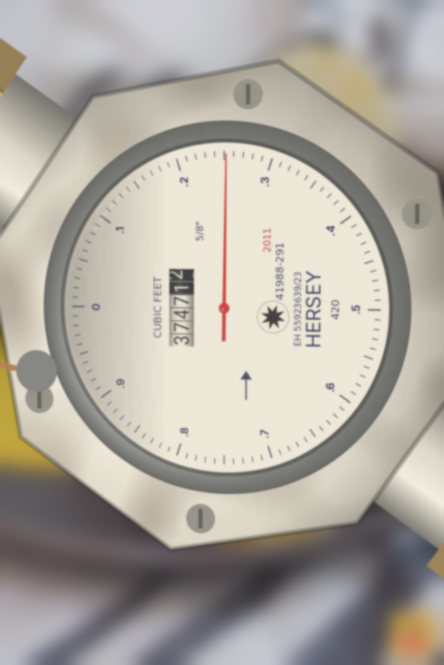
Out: 374712.25
